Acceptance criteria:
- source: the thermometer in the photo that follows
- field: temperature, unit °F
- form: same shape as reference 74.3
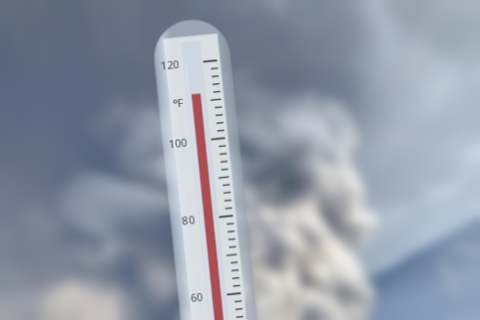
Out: 112
